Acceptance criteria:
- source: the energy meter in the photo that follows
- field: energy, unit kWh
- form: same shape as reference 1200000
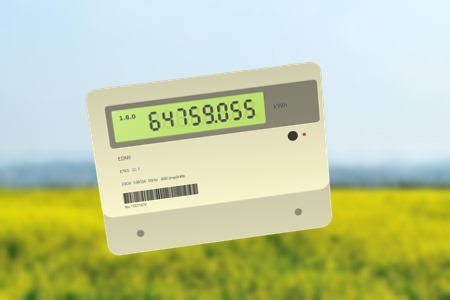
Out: 64759.055
